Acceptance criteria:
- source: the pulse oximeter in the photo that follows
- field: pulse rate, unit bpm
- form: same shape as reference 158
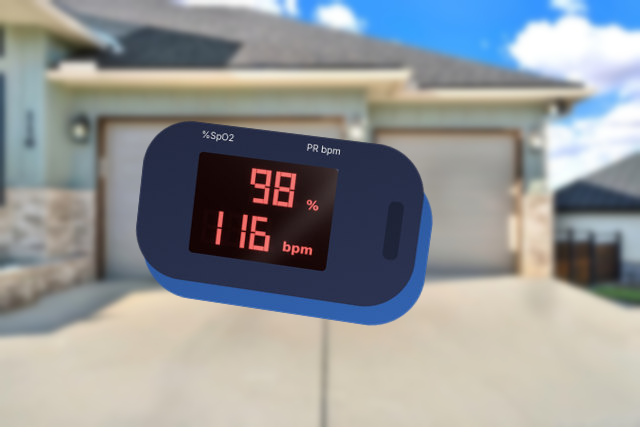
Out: 116
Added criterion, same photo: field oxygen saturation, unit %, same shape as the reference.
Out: 98
